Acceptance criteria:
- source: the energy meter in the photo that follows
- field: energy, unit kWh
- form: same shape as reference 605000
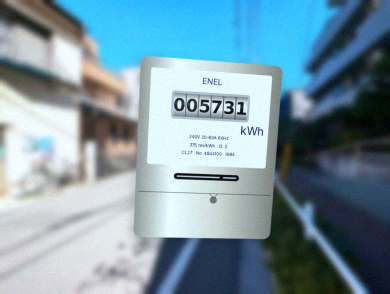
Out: 5731
